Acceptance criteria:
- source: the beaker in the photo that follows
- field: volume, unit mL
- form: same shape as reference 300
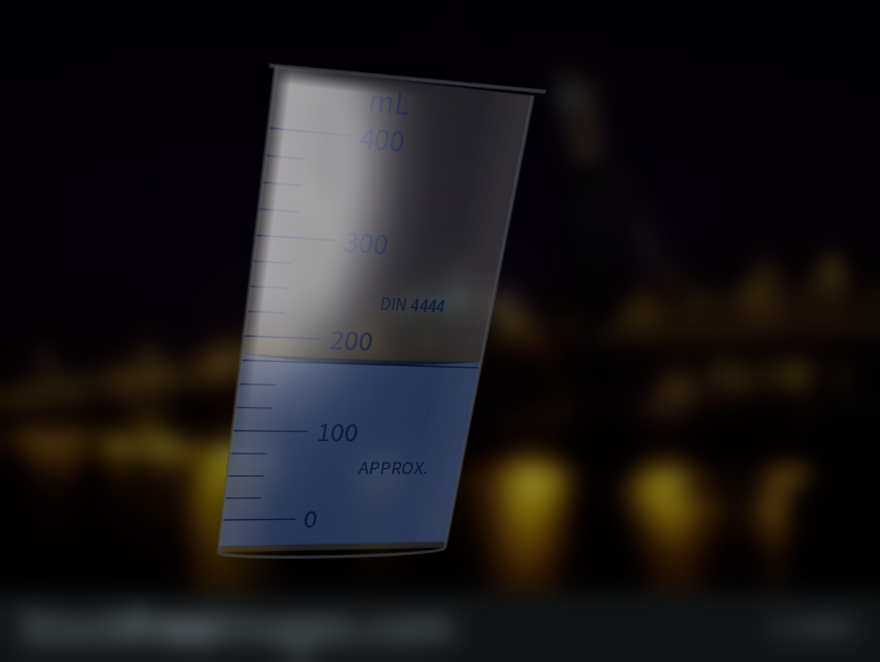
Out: 175
